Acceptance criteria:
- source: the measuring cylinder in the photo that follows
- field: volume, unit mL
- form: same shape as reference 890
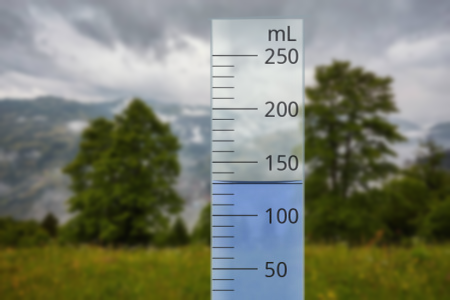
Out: 130
